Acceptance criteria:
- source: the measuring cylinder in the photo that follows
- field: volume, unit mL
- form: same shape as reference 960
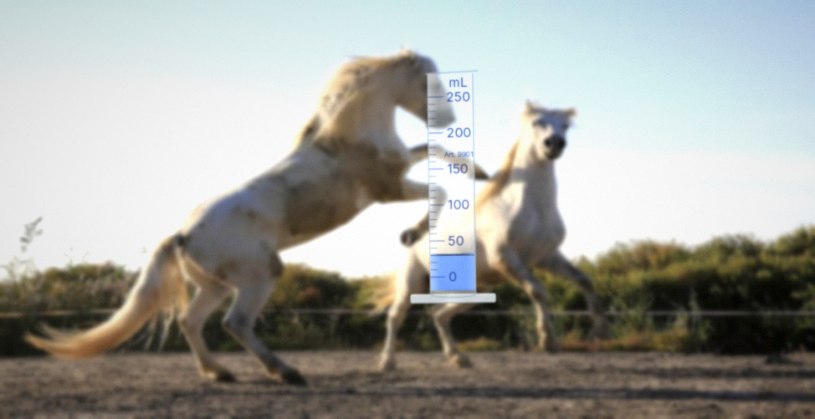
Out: 30
